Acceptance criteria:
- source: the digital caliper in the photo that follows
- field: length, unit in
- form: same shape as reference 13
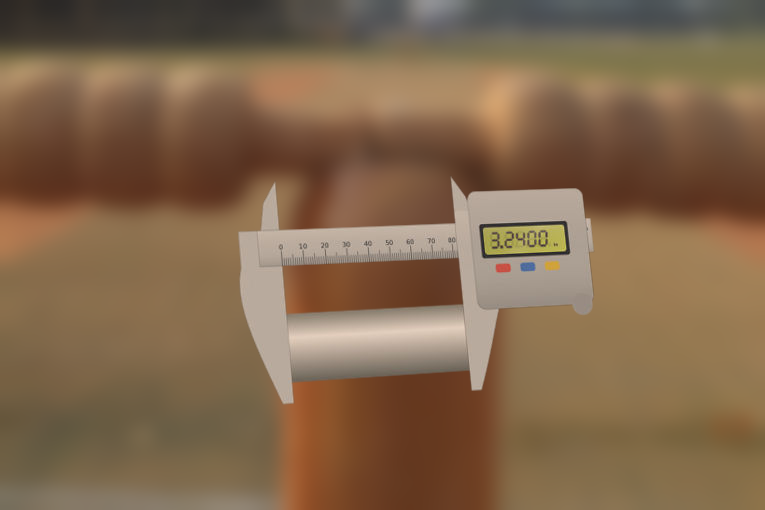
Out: 3.2400
